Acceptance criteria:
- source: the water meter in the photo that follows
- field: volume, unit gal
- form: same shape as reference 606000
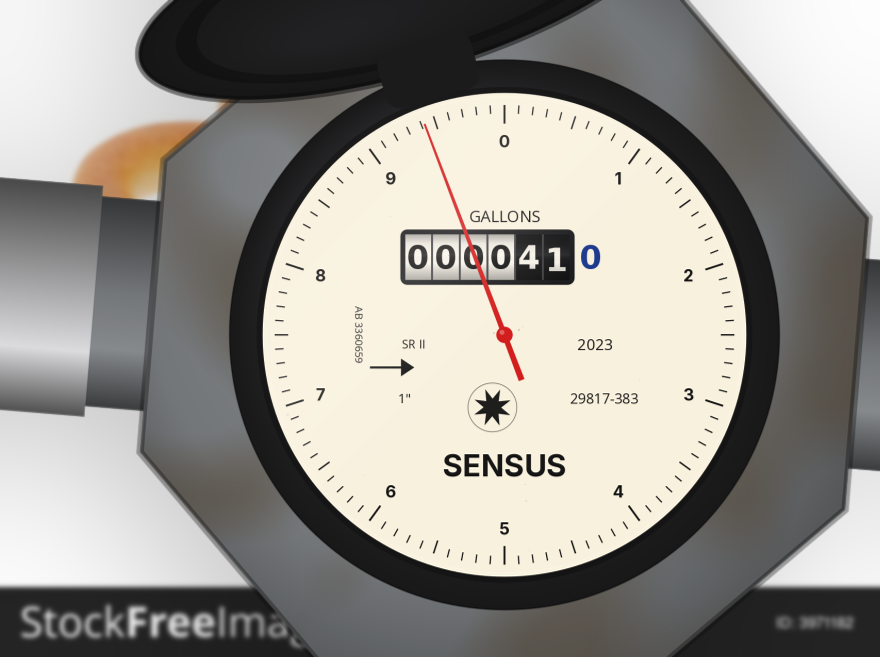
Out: 409.4
